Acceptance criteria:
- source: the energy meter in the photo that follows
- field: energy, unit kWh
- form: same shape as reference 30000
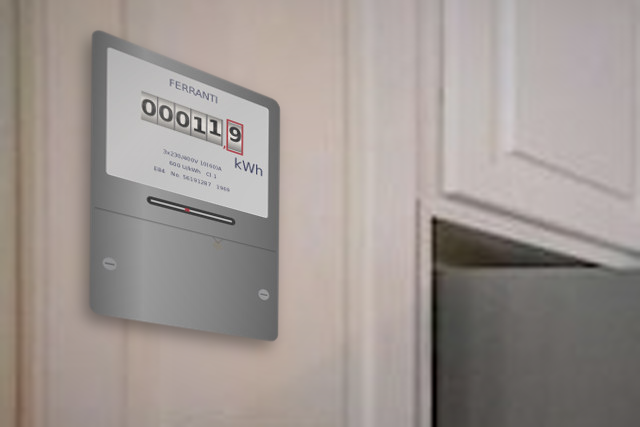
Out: 11.9
